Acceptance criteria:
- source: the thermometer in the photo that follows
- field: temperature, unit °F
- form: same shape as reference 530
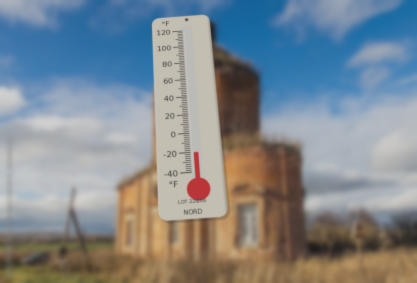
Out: -20
